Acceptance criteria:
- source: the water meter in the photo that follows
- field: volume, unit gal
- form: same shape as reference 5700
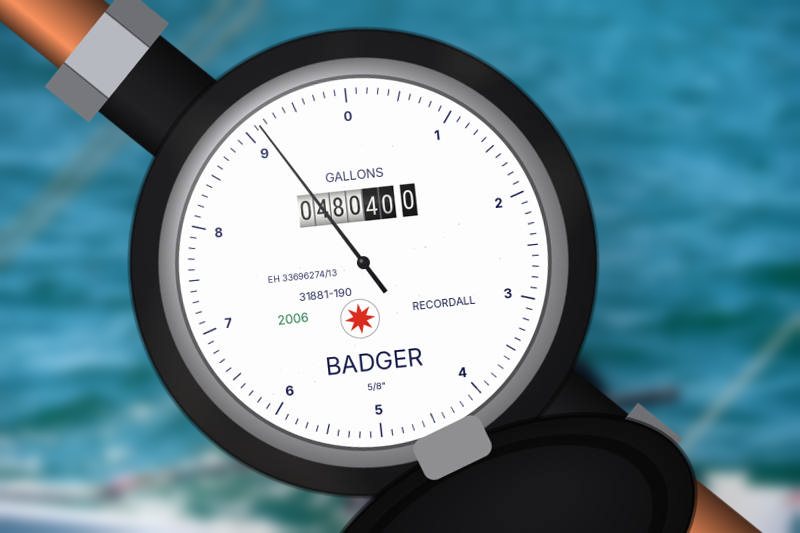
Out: 480399.1
